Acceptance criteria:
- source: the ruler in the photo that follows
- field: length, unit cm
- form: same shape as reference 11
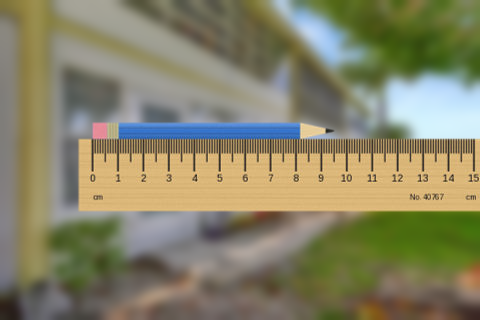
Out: 9.5
